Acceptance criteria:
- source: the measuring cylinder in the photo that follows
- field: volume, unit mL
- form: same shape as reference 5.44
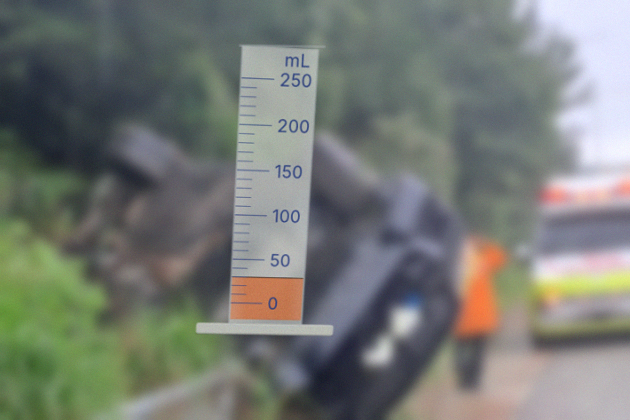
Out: 30
